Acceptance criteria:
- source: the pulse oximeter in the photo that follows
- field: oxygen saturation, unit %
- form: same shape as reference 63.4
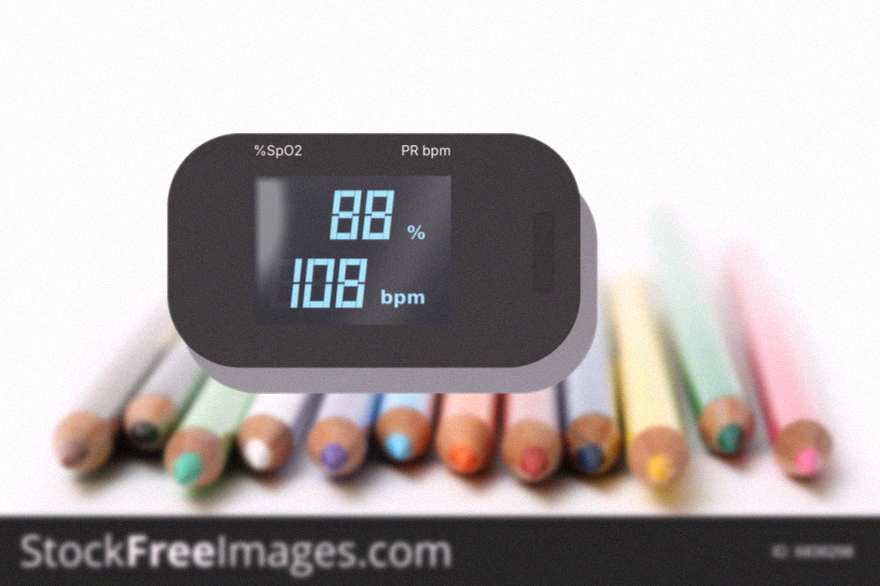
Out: 88
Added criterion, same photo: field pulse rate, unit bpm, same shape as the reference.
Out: 108
